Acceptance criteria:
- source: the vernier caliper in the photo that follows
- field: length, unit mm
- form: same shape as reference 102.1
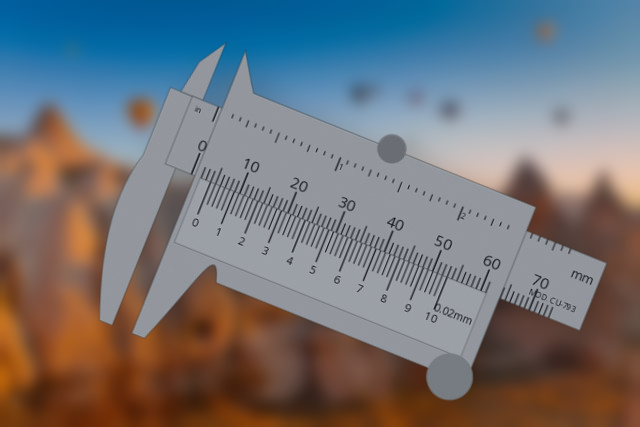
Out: 4.0
